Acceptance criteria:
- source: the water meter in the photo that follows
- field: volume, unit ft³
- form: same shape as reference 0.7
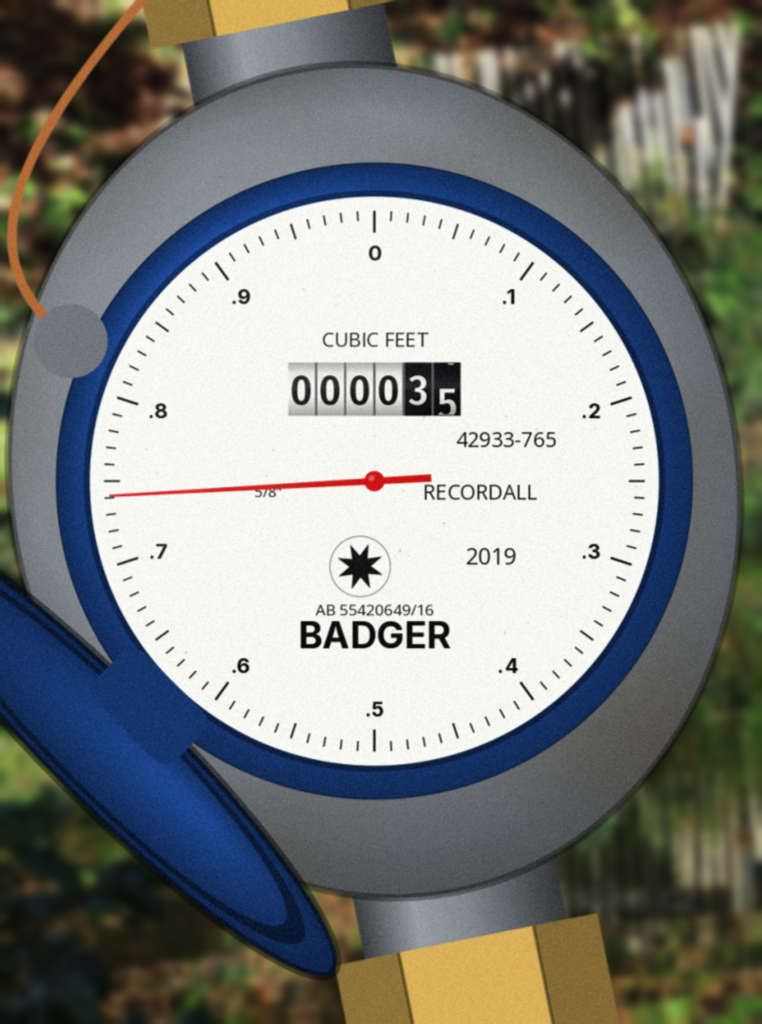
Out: 34.74
